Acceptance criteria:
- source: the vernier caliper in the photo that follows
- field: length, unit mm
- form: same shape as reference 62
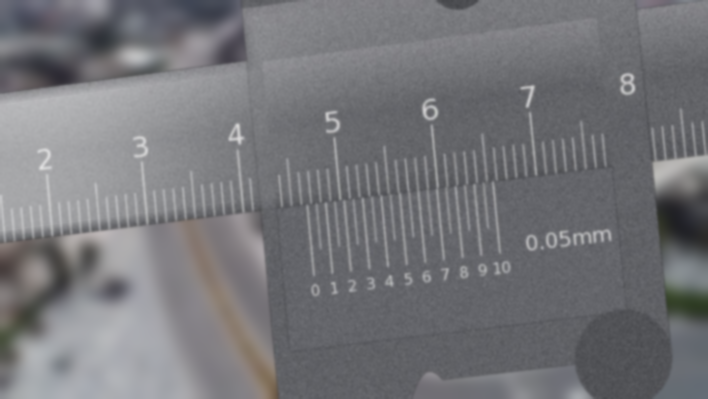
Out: 46.6
